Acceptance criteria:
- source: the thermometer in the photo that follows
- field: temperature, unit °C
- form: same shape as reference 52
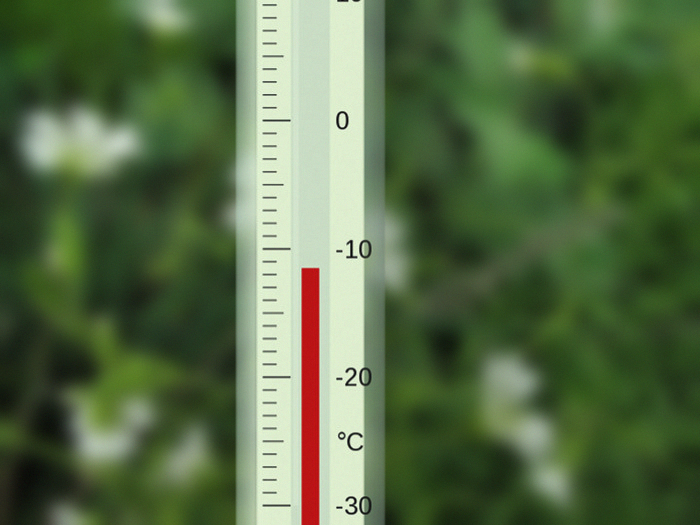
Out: -11.5
